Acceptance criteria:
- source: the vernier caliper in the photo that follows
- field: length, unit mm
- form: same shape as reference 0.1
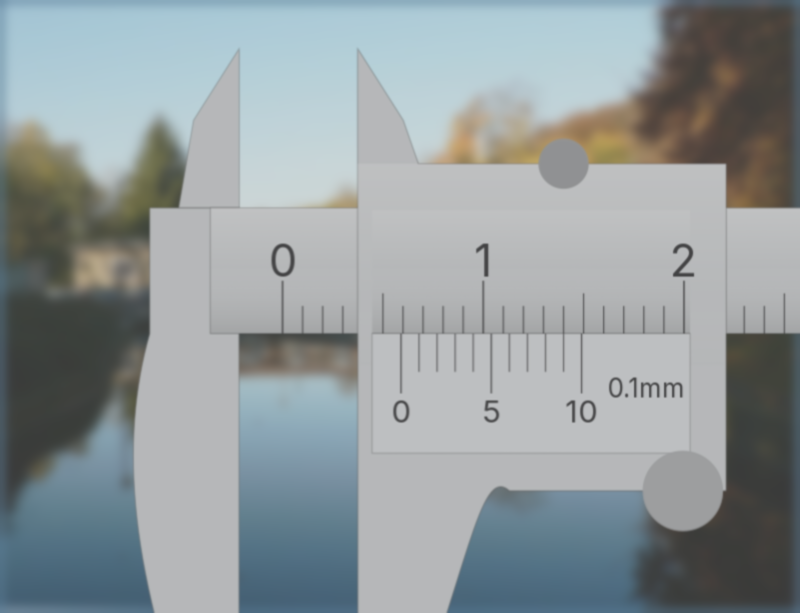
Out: 5.9
